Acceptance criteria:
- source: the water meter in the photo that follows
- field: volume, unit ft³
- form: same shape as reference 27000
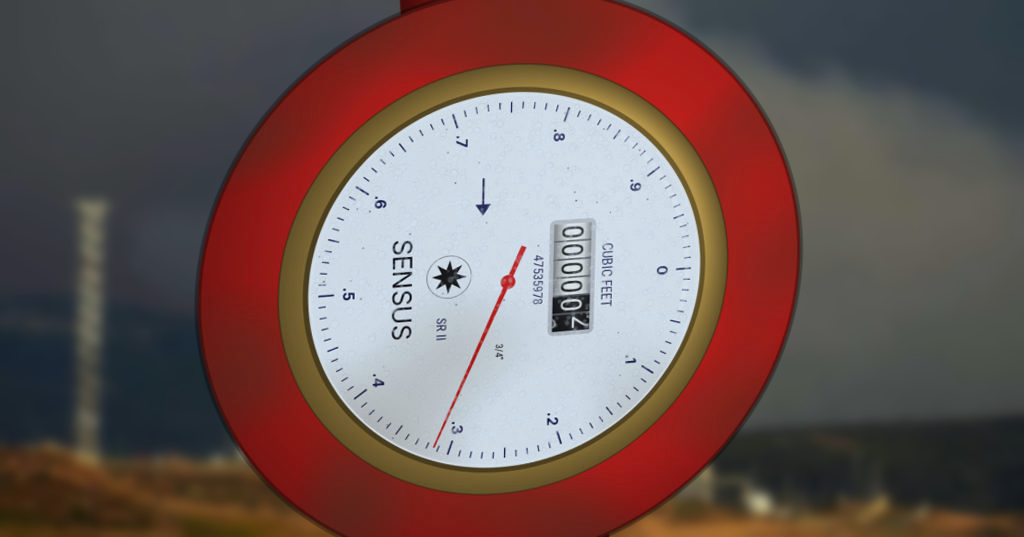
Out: 2.31
